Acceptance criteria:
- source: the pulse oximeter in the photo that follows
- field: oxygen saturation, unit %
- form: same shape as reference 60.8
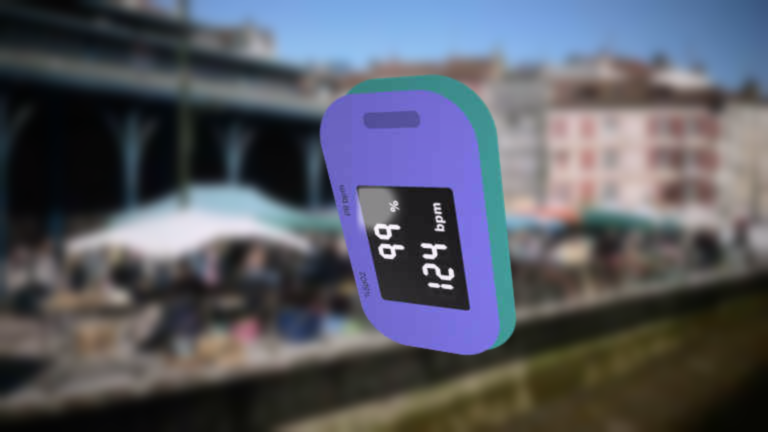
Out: 99
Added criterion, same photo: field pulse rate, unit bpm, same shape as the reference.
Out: 124
